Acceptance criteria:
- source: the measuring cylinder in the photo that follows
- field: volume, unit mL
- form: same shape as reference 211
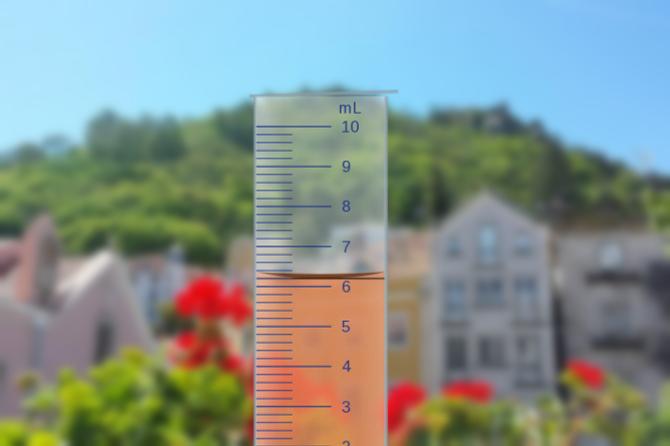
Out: 6.2
